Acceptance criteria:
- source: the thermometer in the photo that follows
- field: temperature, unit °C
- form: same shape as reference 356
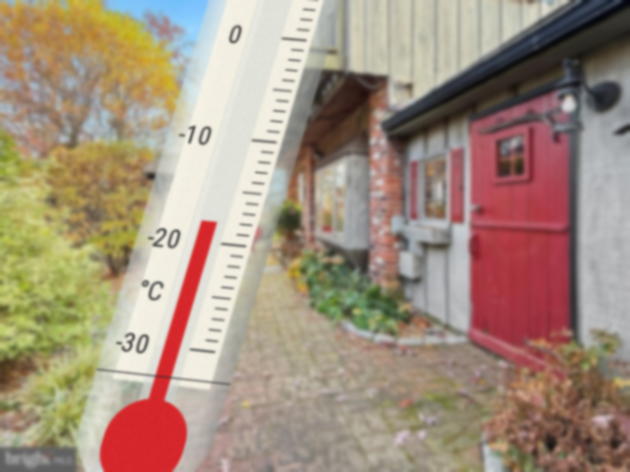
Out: -18
